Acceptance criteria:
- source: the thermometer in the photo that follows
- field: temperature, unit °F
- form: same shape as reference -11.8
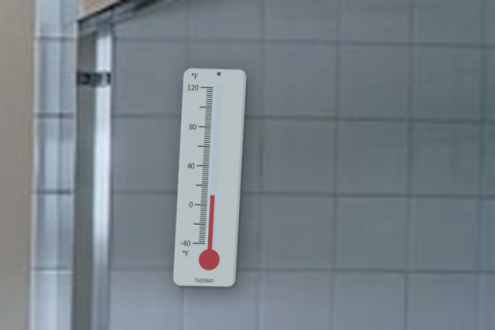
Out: 10
